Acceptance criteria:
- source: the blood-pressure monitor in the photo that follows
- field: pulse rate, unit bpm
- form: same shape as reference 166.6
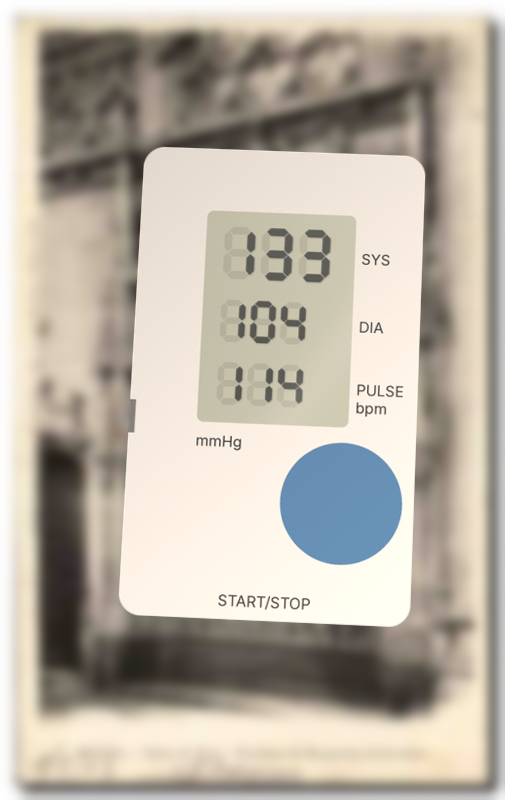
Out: 114
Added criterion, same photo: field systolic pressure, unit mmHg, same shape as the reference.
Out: 133
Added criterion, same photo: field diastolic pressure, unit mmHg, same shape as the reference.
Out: 104
